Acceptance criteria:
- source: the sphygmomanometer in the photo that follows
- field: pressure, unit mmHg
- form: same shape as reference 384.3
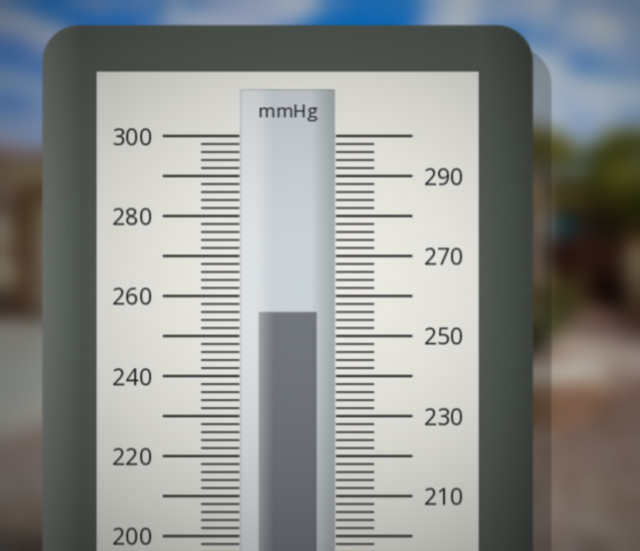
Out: 256
